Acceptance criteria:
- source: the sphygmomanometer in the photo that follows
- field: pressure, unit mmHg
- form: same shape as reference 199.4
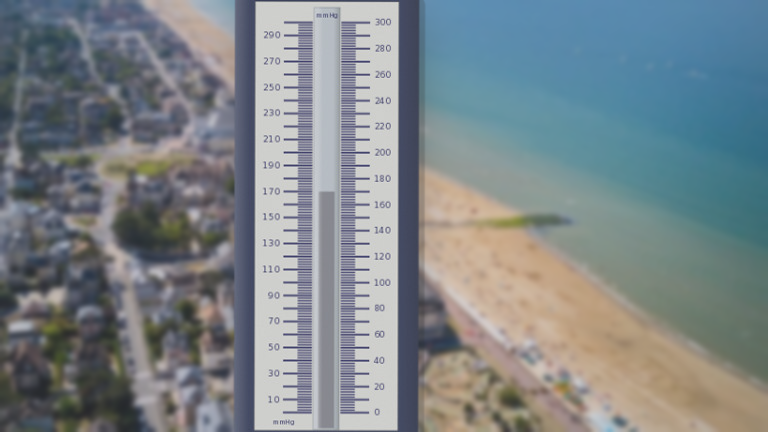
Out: 170
